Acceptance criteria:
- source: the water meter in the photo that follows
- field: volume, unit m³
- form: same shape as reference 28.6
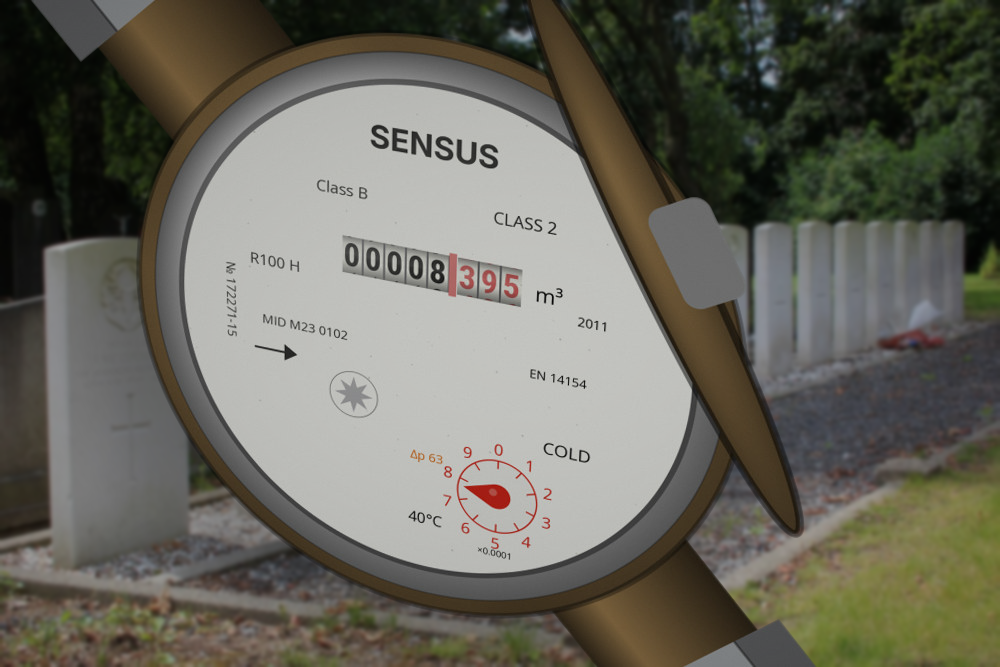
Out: 8.3957
